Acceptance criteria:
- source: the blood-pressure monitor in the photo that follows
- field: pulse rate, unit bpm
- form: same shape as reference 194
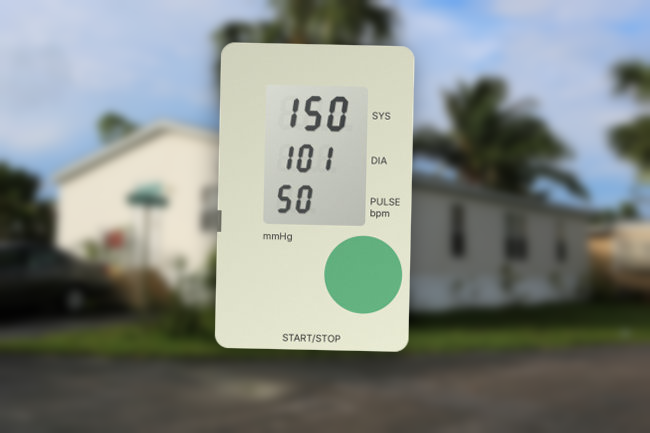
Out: 50
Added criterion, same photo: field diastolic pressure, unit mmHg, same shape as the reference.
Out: 101
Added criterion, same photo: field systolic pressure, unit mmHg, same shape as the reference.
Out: 150
